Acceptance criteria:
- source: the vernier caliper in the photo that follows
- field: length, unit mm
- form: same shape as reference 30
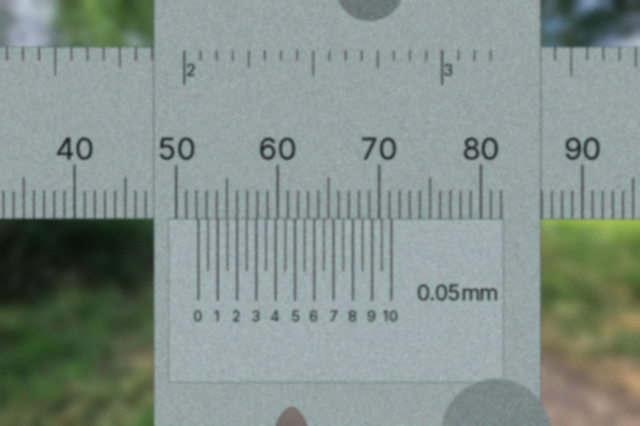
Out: 52.2
